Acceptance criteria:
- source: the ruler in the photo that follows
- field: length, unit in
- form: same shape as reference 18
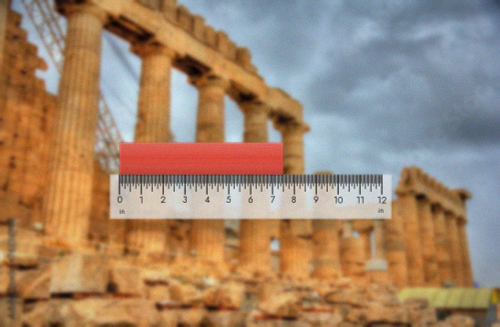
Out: 7.5
